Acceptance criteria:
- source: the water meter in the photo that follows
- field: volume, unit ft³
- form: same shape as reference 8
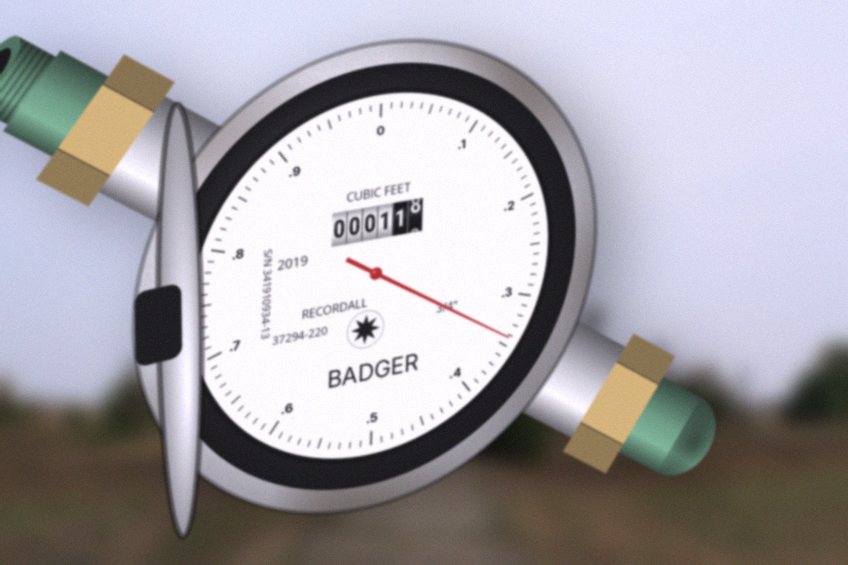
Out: 118.34
